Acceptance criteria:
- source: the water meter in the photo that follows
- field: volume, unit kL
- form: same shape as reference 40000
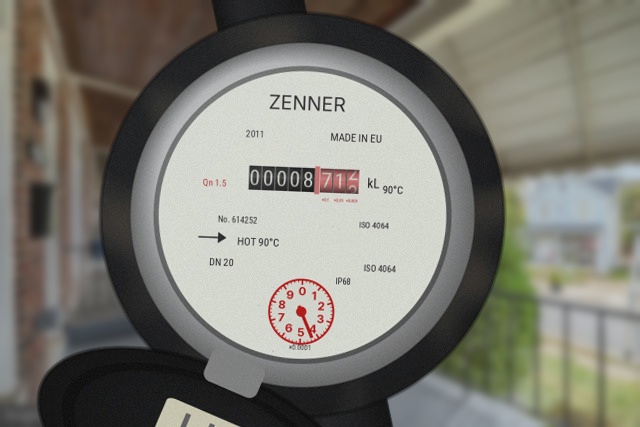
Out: 8.7124
